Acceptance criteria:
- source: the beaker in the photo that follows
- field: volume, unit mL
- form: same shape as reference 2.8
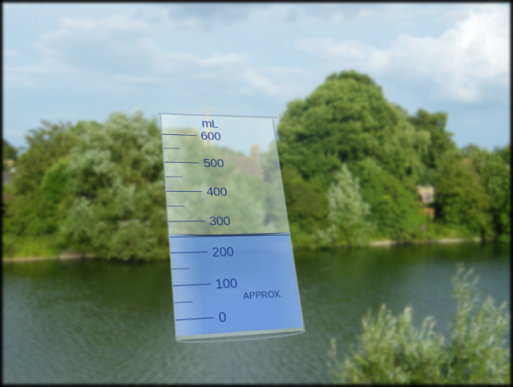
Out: 250
